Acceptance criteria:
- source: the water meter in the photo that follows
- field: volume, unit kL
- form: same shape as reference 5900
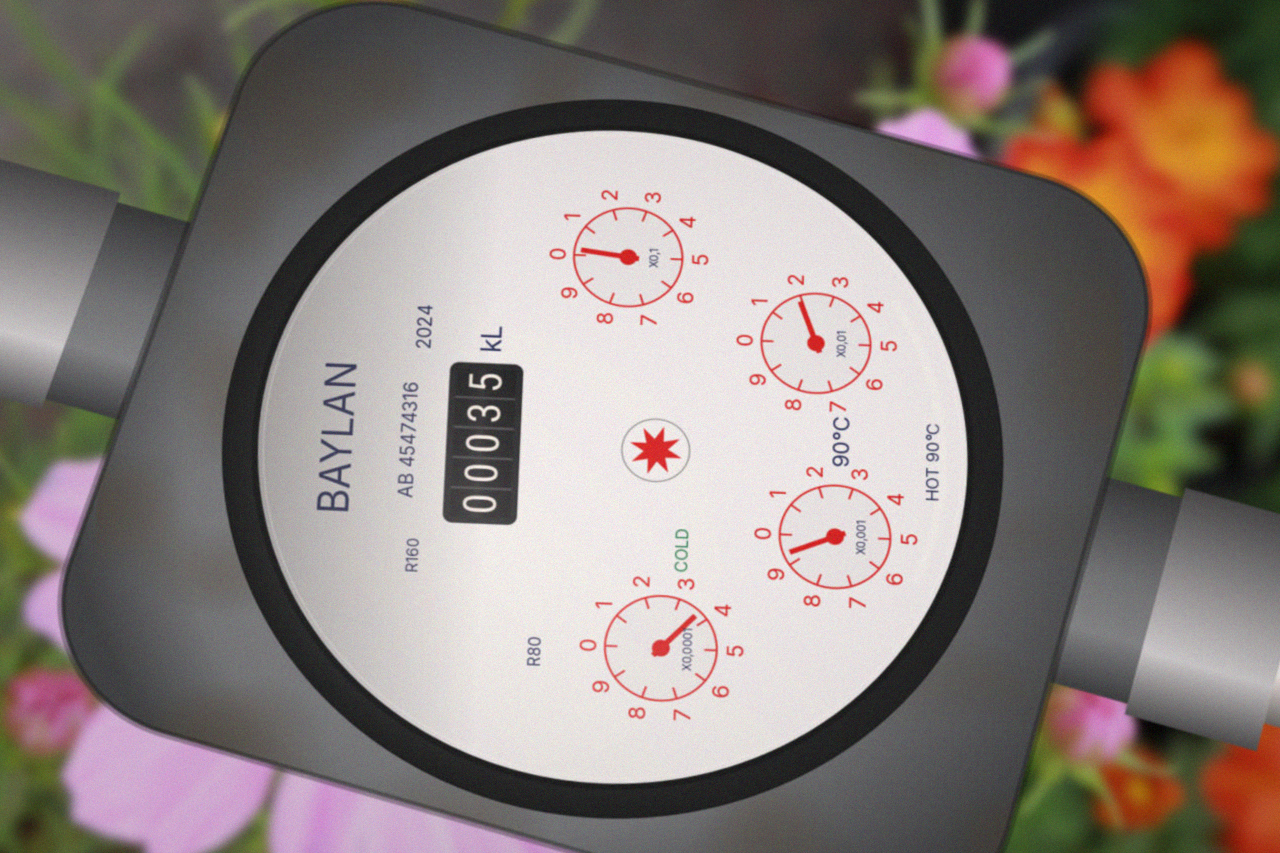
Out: 35.0193
